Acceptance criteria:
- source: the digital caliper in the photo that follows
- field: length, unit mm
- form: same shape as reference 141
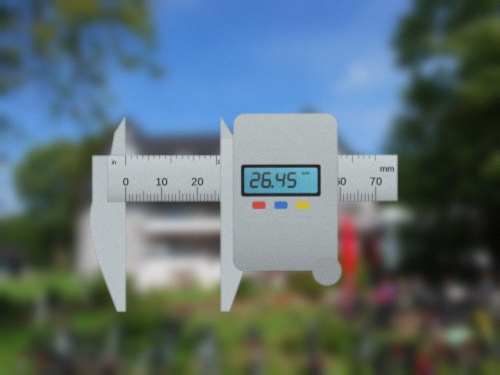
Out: 26.45
